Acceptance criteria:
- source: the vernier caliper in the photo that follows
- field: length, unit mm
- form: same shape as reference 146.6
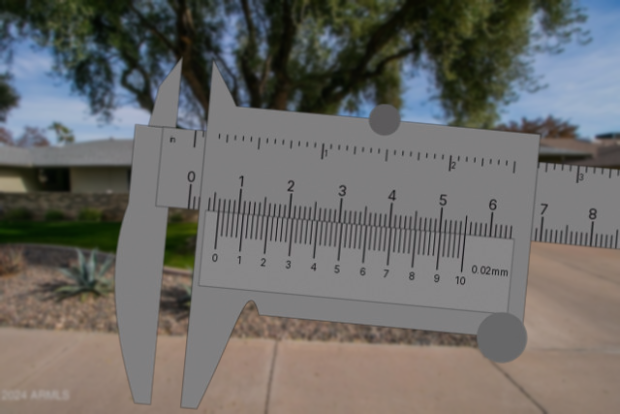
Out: 6.0
